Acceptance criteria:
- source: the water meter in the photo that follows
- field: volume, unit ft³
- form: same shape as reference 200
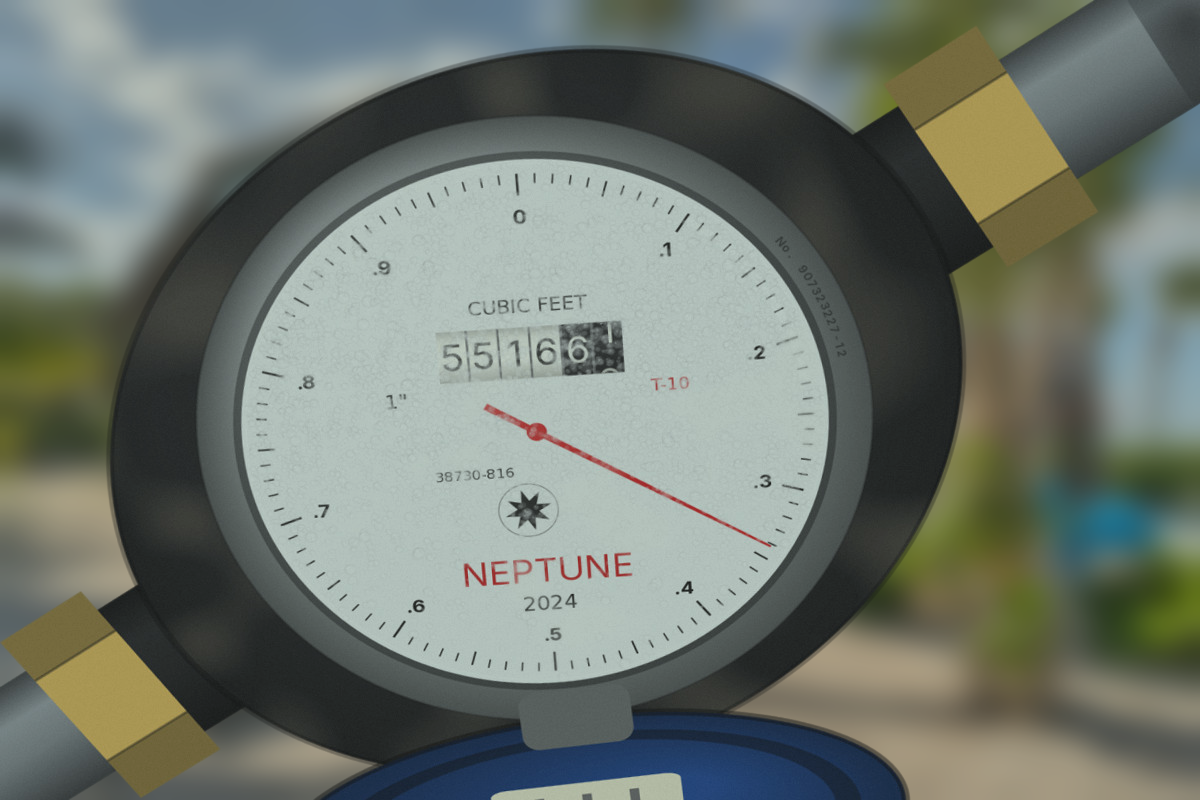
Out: 551661.34
